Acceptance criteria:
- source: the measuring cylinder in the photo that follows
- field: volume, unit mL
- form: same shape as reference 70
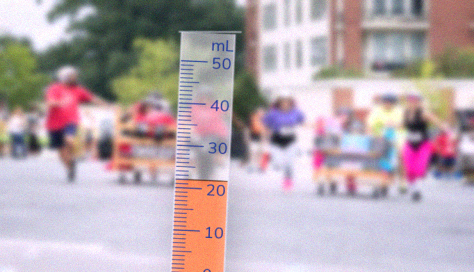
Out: 22
